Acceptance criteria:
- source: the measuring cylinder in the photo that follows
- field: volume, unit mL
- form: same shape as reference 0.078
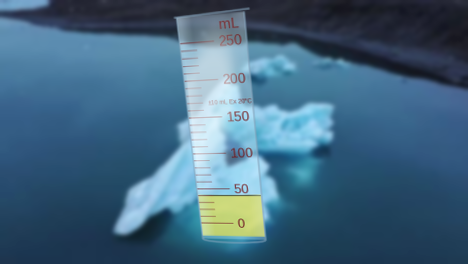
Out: 40
